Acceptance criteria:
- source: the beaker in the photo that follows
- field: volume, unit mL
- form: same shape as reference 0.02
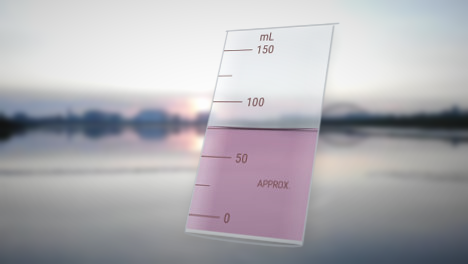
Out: 75
